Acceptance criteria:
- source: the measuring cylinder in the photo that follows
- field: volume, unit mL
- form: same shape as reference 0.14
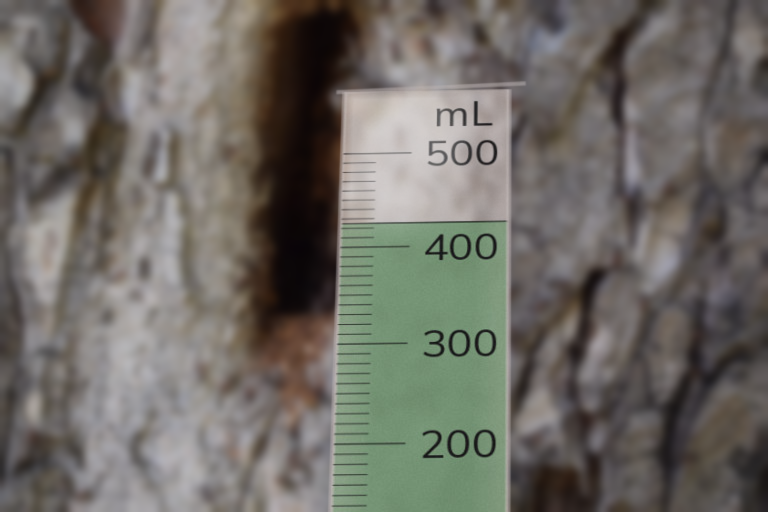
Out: 425
